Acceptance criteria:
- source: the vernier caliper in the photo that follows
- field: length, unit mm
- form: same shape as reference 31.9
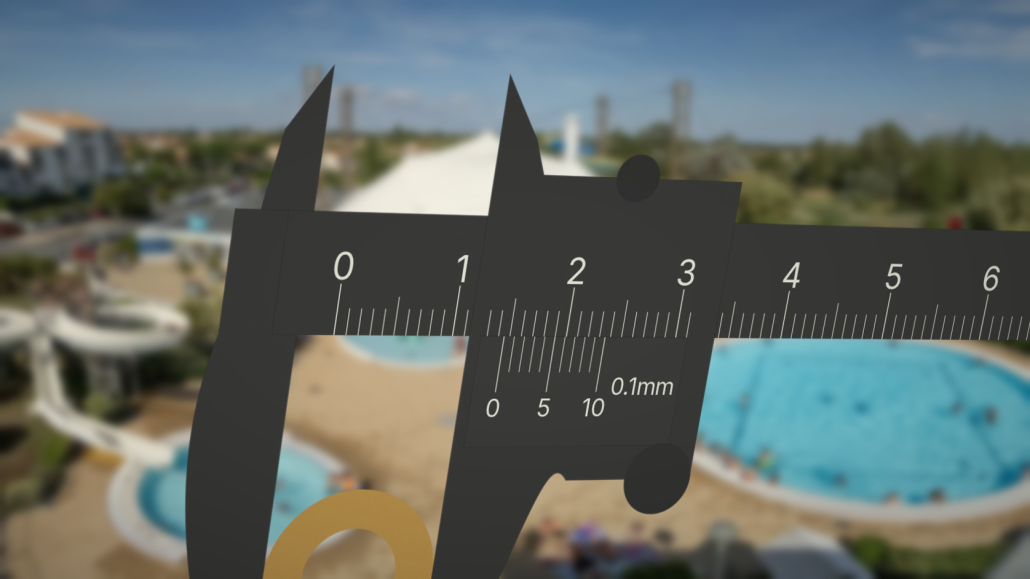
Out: 14.5
